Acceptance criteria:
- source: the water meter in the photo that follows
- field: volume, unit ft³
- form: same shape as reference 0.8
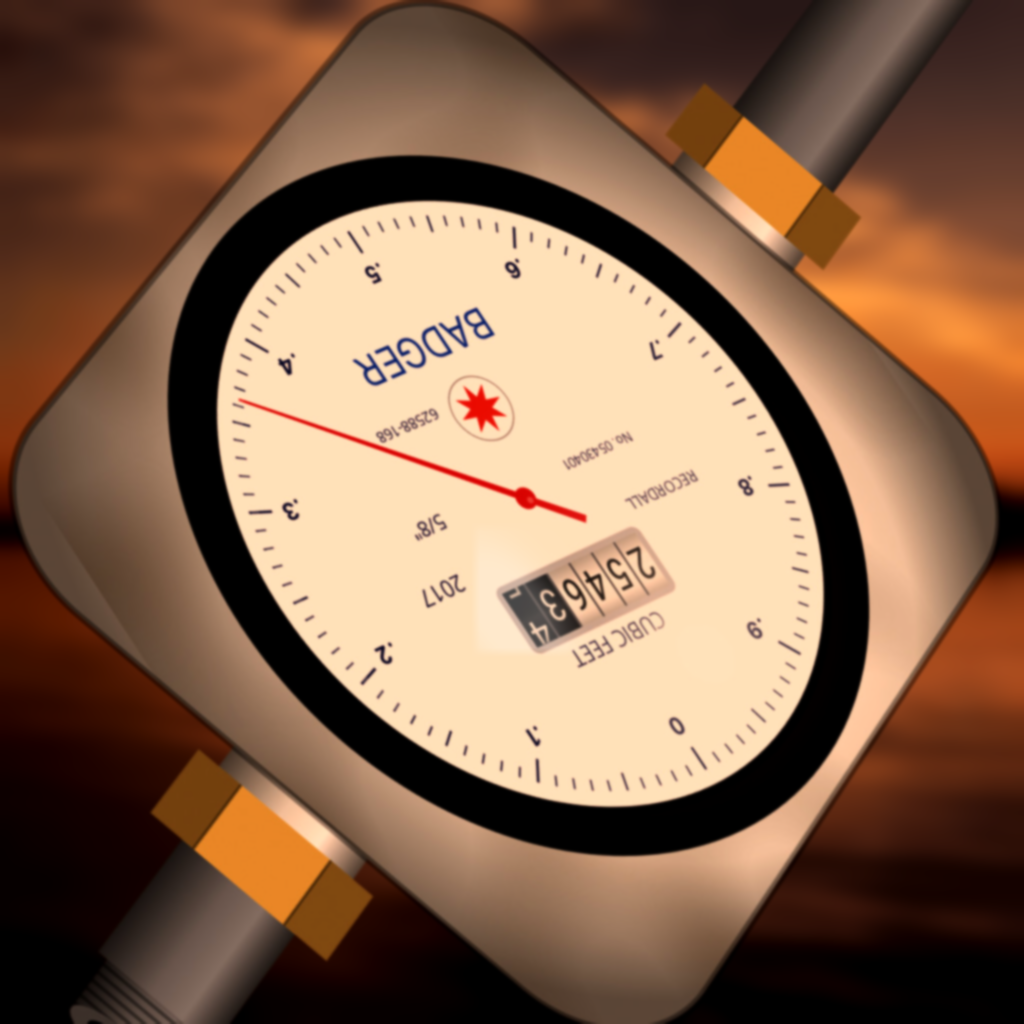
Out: 254634.36
